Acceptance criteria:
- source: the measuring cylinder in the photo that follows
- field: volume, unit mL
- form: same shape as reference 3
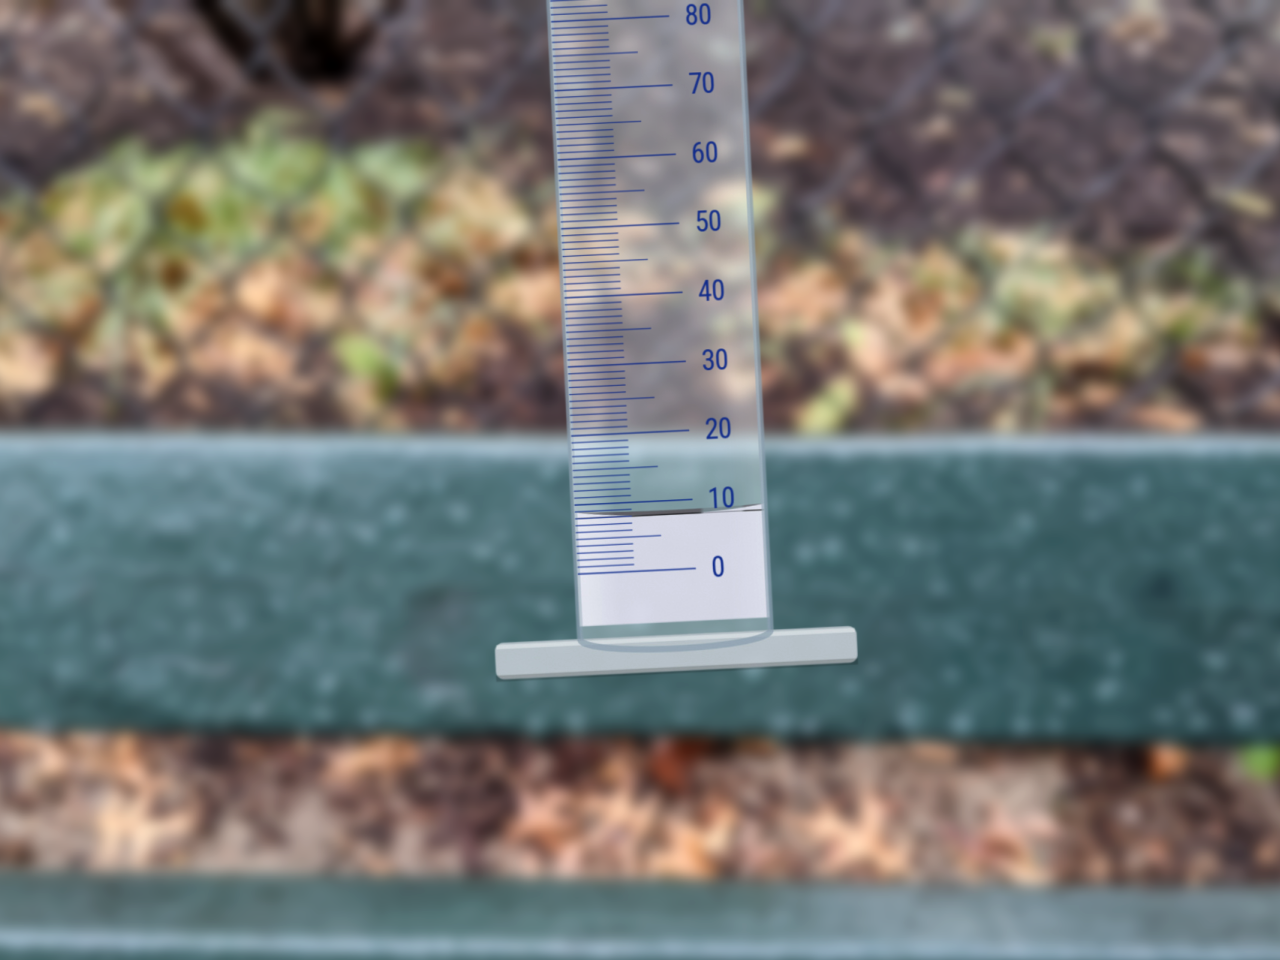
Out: 8
